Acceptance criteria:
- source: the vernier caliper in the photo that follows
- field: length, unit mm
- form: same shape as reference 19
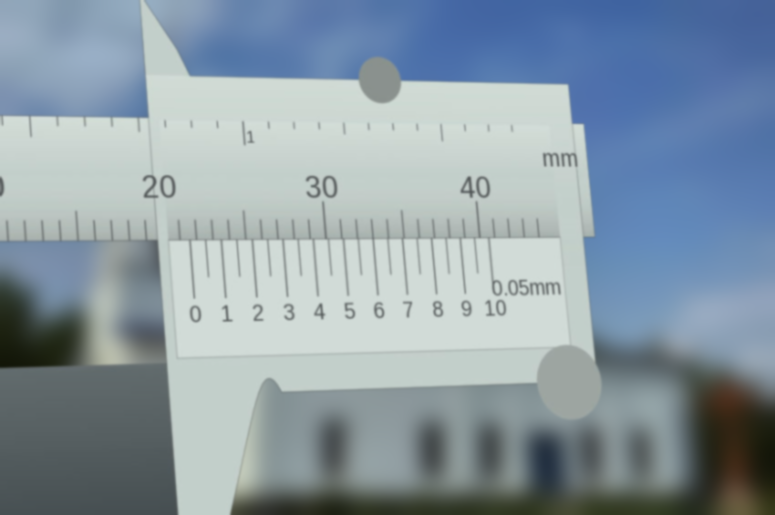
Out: 21.6
